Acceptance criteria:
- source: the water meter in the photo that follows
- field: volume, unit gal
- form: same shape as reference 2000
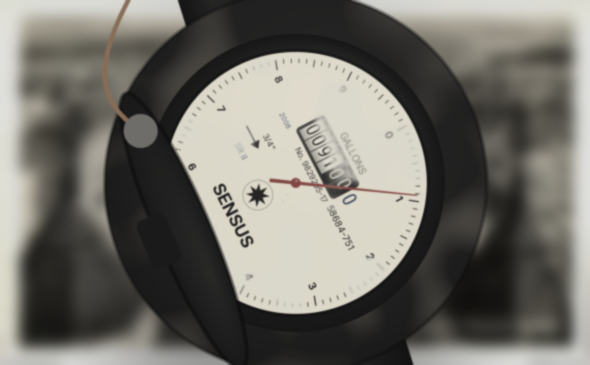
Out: 91000.9
